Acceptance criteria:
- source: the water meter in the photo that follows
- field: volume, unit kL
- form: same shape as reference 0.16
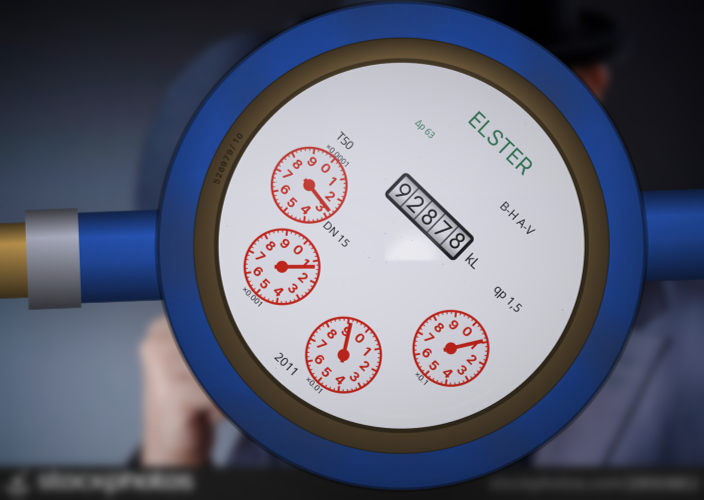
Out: 92878.0912
